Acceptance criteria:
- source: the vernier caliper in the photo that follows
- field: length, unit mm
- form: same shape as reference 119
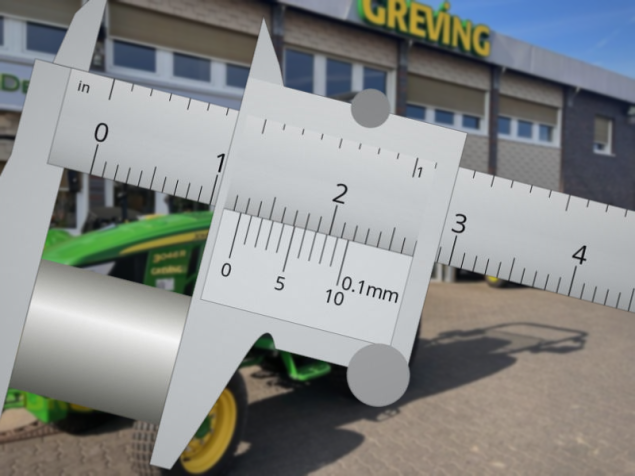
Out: 12.6
